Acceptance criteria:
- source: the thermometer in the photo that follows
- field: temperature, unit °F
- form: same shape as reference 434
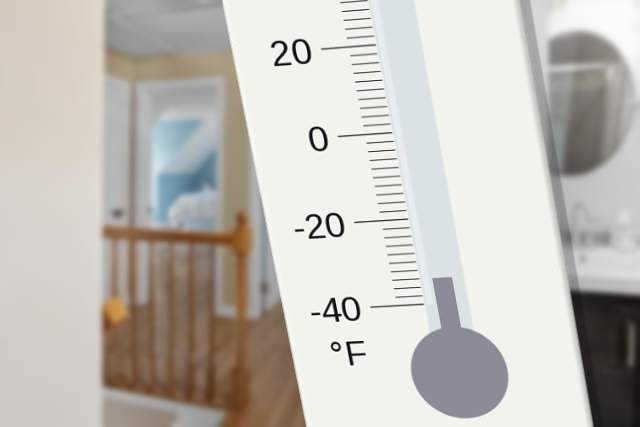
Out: -34
